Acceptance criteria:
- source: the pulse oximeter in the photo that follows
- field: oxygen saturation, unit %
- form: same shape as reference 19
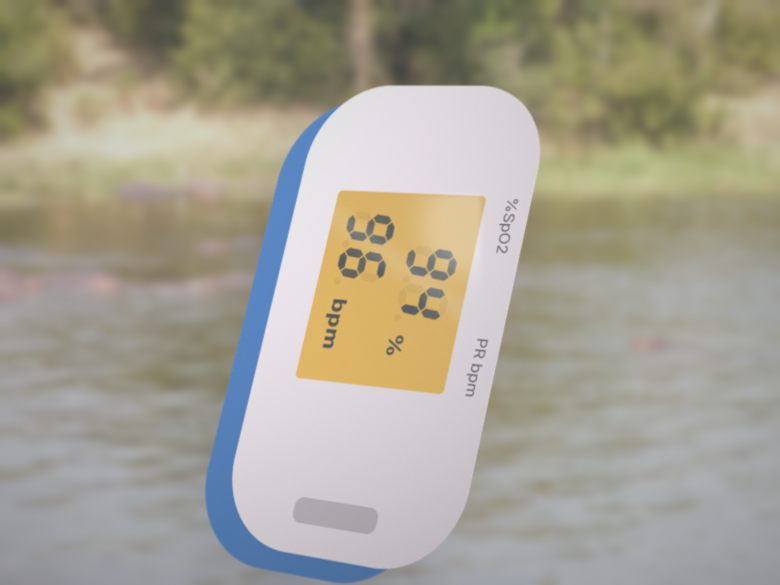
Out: 94
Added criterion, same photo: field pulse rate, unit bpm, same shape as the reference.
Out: 96
